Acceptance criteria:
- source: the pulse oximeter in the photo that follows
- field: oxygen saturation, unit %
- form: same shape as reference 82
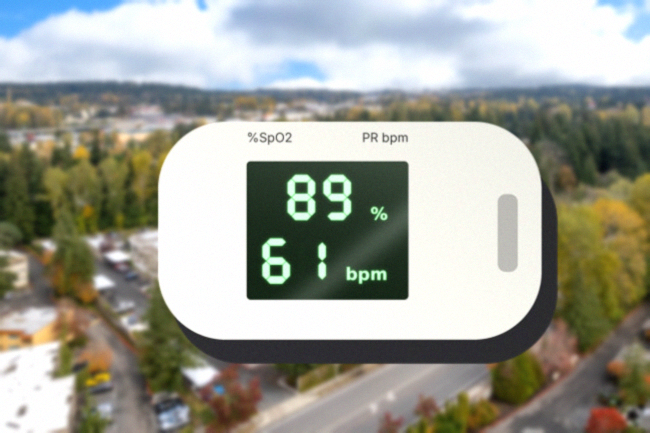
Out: 89
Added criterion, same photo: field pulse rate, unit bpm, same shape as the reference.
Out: 61
